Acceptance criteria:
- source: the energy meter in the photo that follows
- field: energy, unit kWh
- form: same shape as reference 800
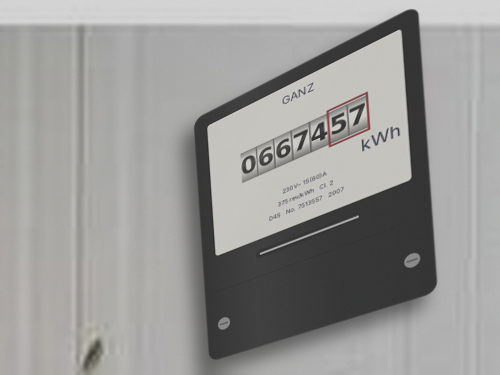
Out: 6674.57
